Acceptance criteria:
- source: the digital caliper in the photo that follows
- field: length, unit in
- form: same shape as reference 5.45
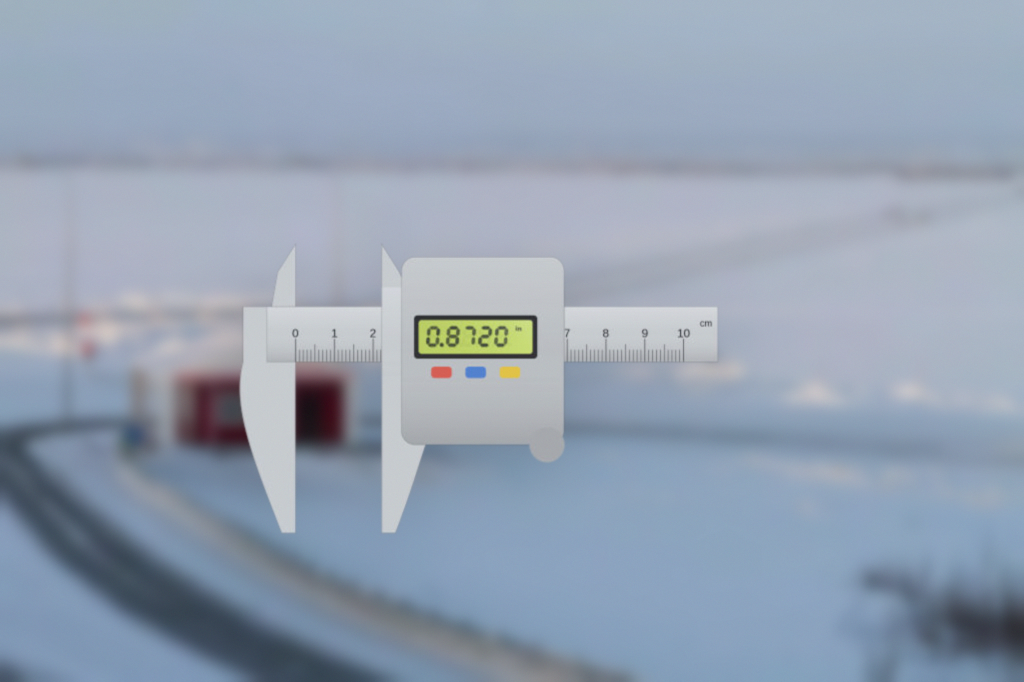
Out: 0.8720
